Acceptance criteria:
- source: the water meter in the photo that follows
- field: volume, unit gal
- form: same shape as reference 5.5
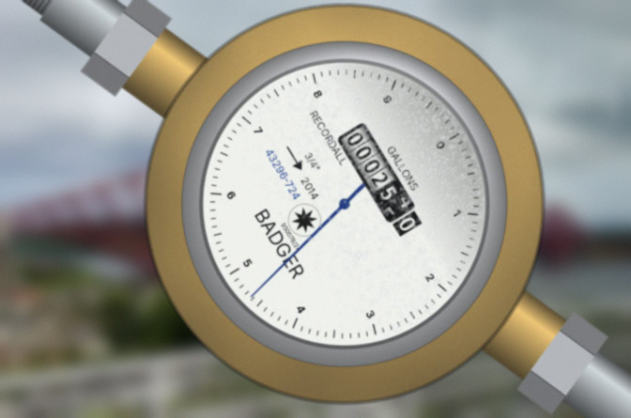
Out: 2544.6
